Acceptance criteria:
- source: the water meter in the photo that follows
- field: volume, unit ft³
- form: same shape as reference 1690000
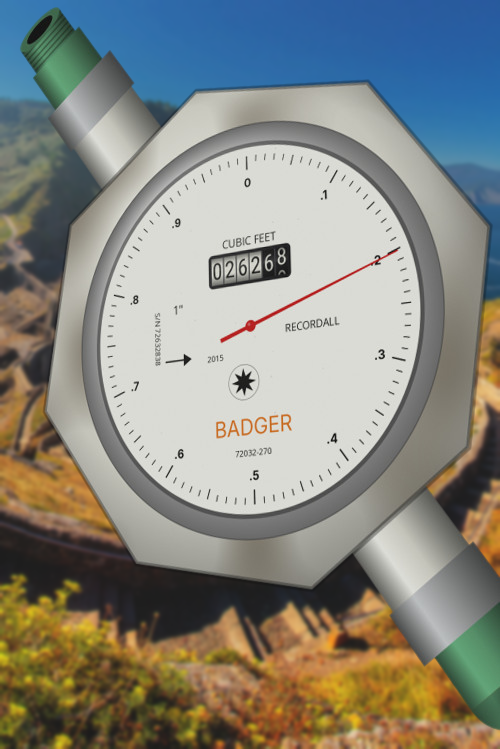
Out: 26268.20
